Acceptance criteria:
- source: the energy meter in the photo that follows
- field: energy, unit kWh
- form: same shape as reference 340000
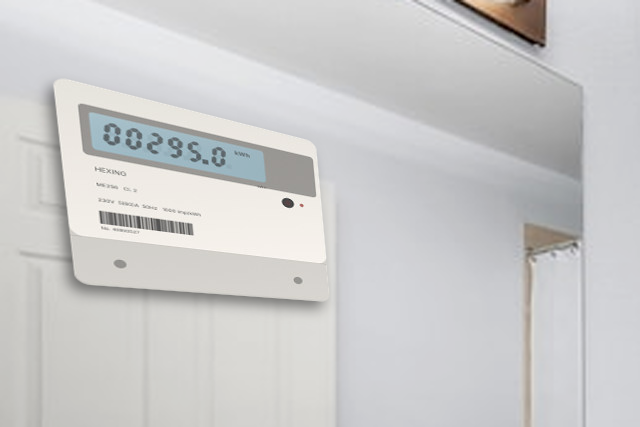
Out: 295.0
